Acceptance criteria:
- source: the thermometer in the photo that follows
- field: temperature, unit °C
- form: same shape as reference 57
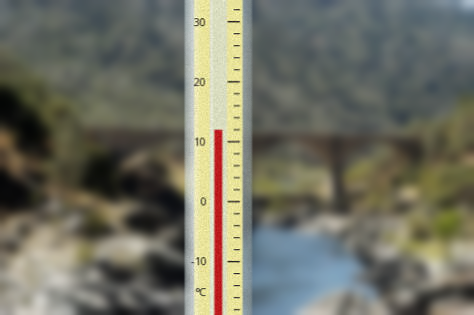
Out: 12
